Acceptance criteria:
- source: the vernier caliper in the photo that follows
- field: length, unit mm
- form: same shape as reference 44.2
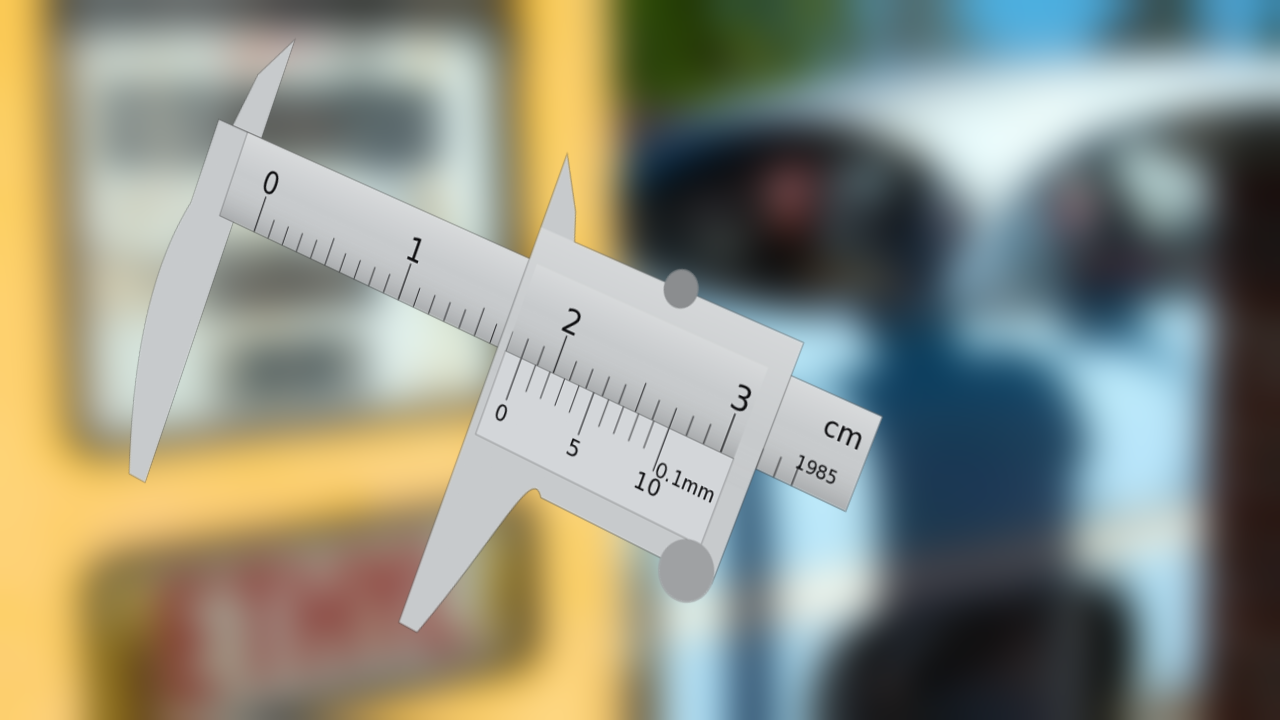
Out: 18.0
